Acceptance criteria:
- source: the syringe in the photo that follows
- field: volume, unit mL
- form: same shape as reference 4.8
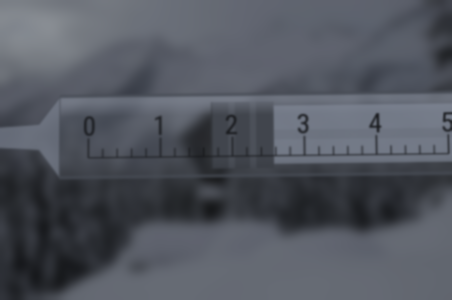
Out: 1.7
